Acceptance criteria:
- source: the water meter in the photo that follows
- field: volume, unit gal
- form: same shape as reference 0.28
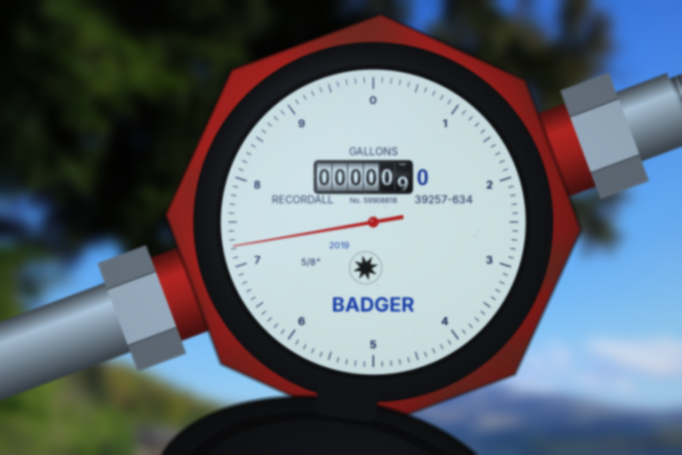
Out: 87.2
